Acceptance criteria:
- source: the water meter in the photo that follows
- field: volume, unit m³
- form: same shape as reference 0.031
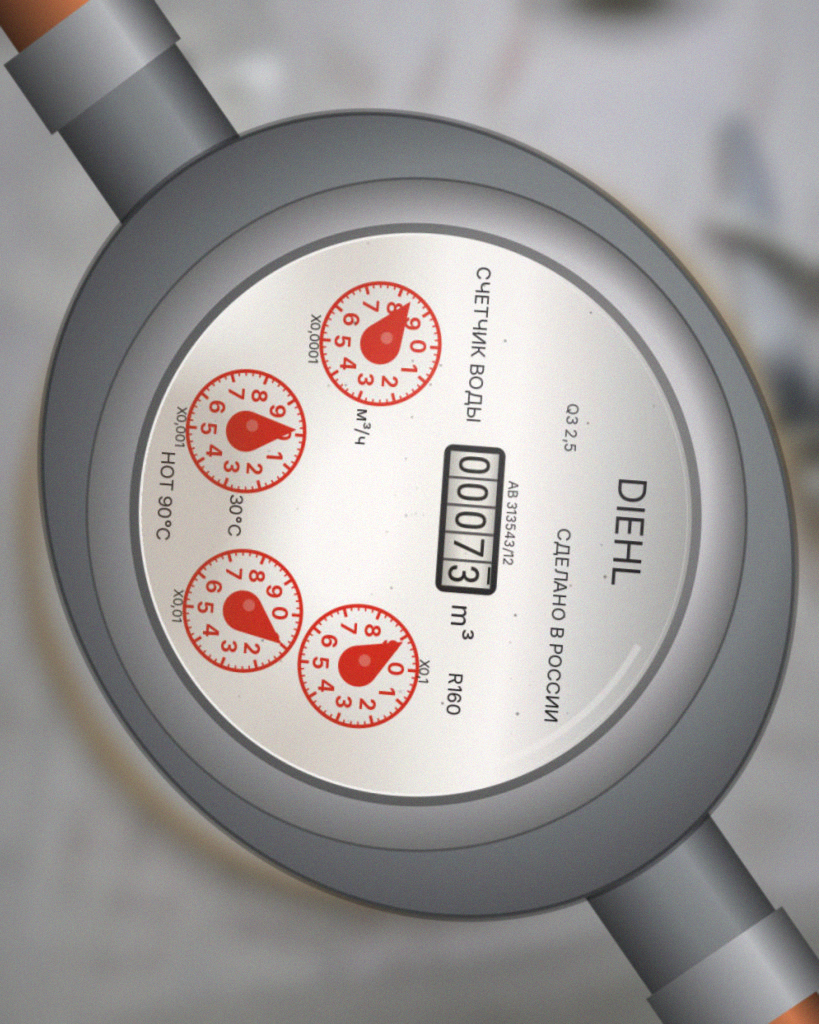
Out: 72.9098
